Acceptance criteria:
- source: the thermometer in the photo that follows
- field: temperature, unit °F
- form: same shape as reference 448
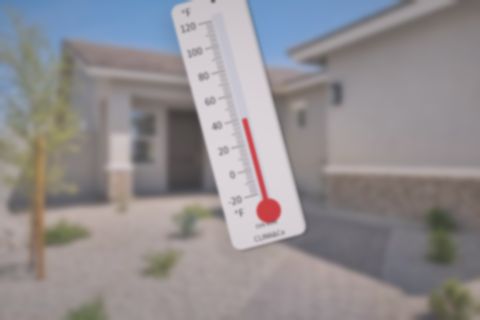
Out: 40
